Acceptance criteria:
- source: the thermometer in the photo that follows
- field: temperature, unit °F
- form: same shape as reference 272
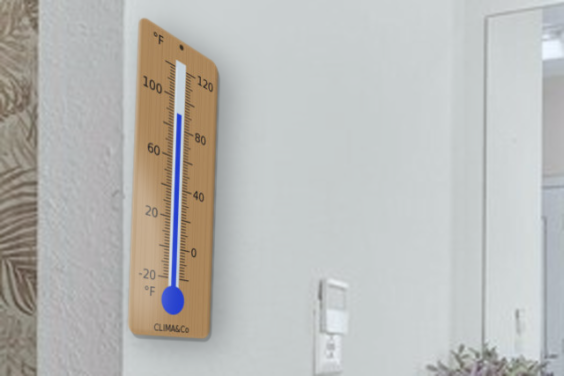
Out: 90
